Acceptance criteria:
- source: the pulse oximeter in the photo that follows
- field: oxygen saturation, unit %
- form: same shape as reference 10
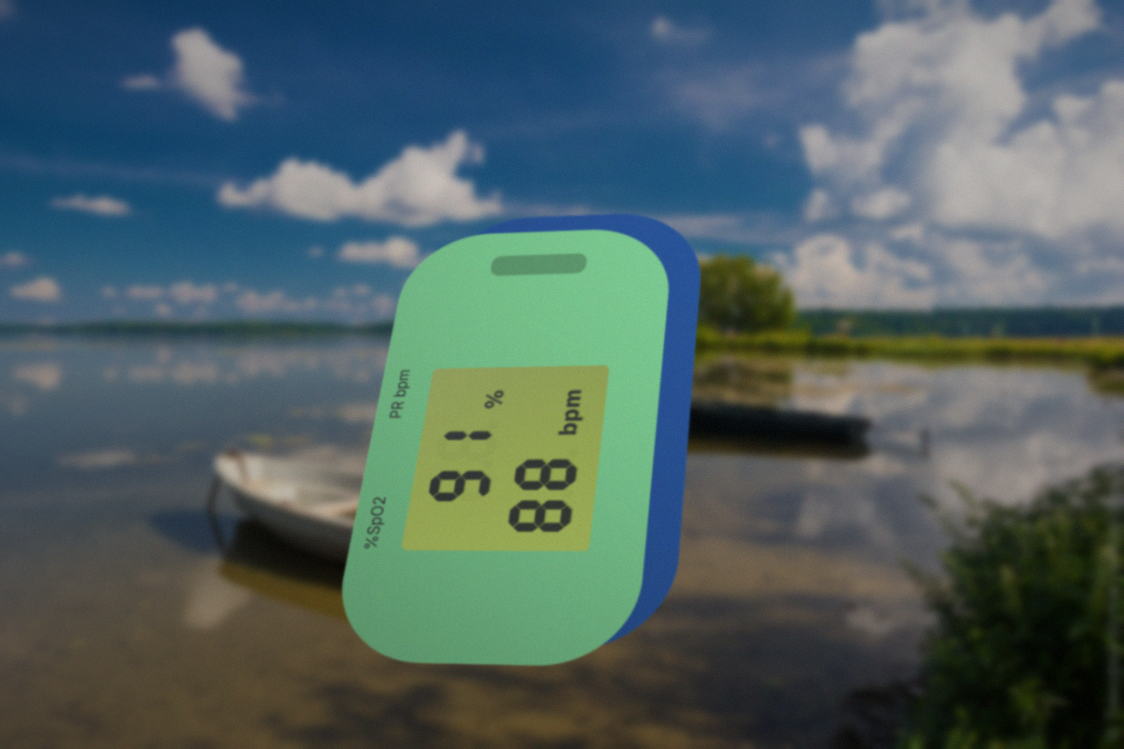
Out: 91
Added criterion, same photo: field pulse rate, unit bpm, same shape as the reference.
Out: 88
